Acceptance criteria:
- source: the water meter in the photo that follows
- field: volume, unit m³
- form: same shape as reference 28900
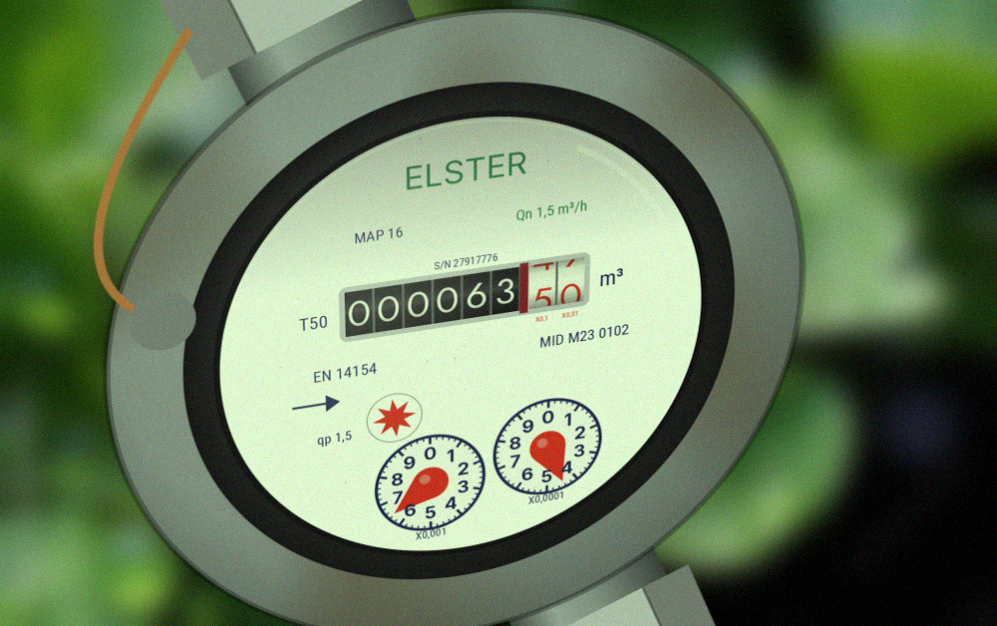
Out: 63.4964
